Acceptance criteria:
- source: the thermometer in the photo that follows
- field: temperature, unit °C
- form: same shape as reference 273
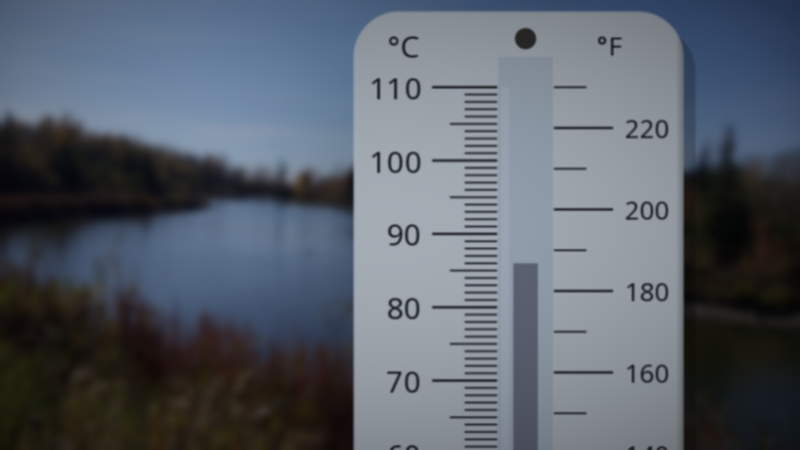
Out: 86
